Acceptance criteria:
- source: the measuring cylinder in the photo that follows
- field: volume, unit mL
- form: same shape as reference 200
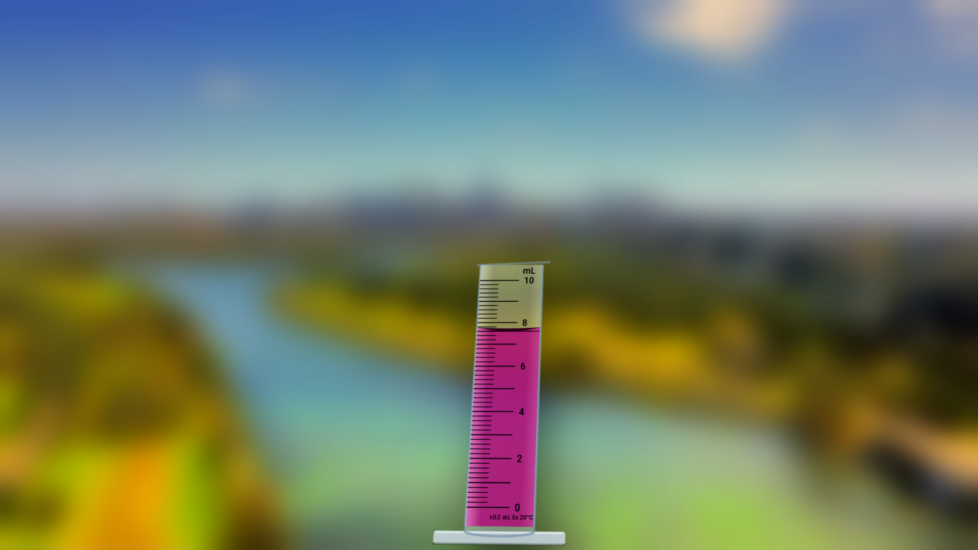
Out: 7.6
